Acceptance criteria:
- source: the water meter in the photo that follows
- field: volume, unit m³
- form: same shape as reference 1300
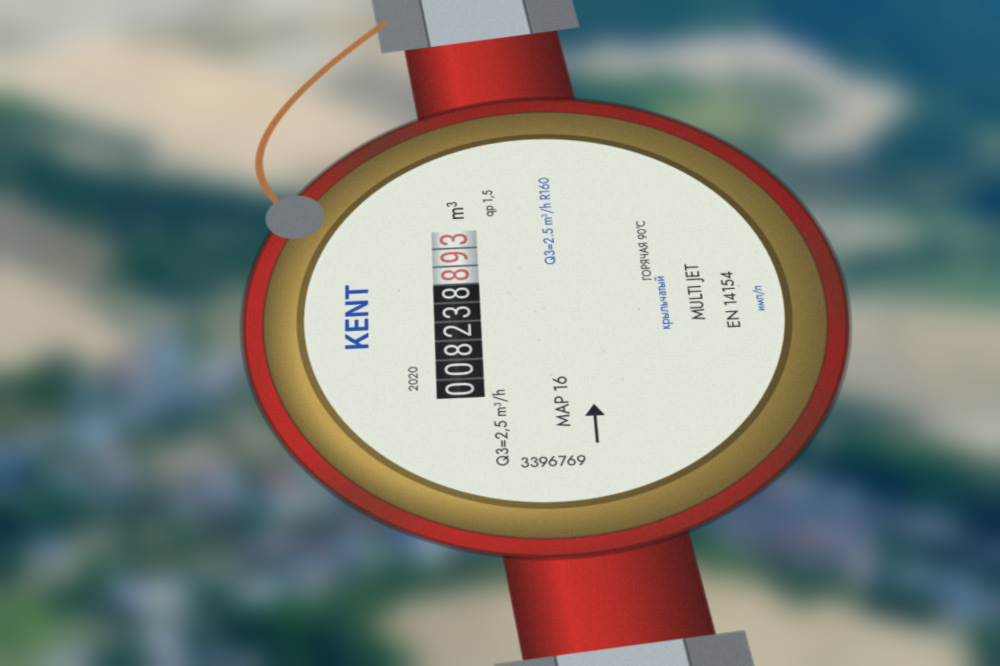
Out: 8238.893
